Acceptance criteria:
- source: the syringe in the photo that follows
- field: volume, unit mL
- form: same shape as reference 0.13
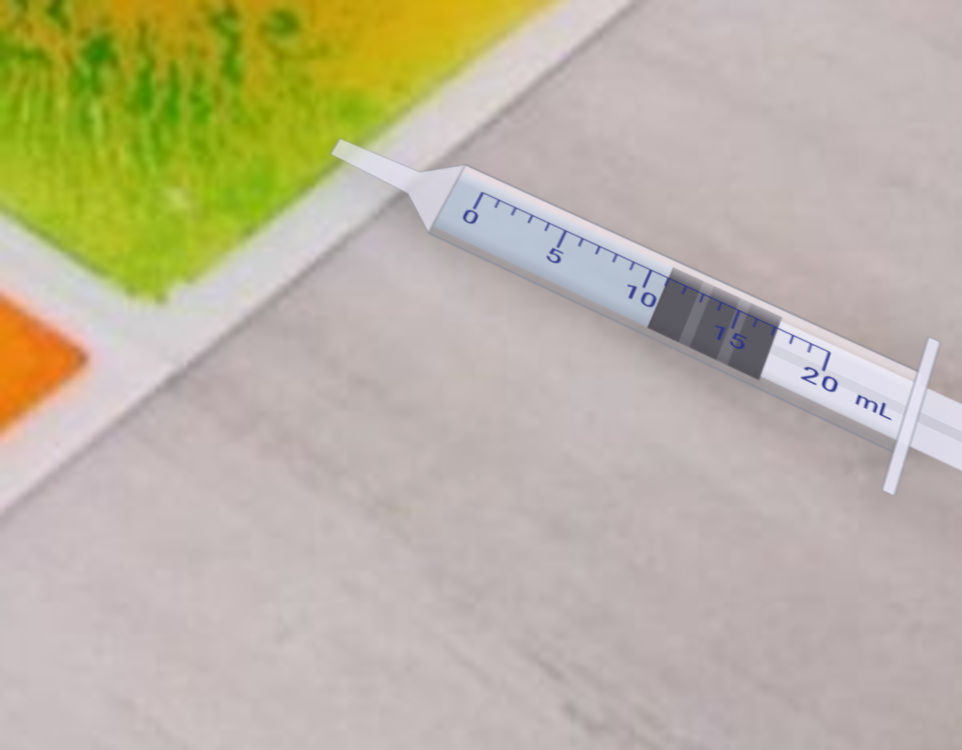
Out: 11
